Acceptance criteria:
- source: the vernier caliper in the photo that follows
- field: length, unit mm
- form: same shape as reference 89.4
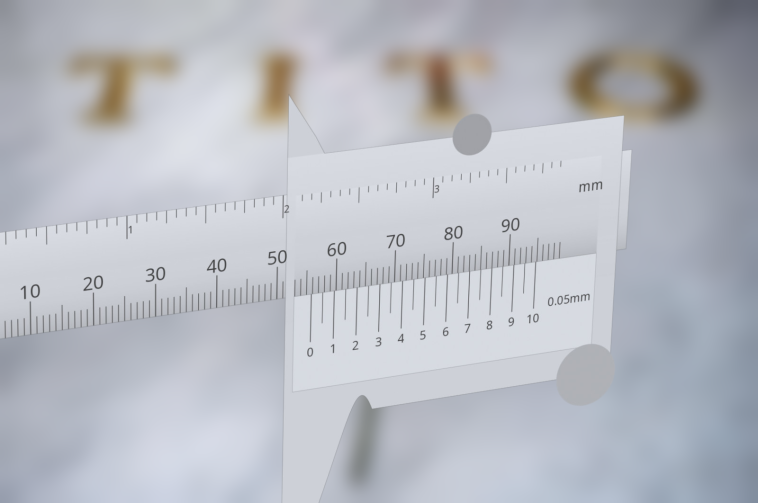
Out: 55.8
